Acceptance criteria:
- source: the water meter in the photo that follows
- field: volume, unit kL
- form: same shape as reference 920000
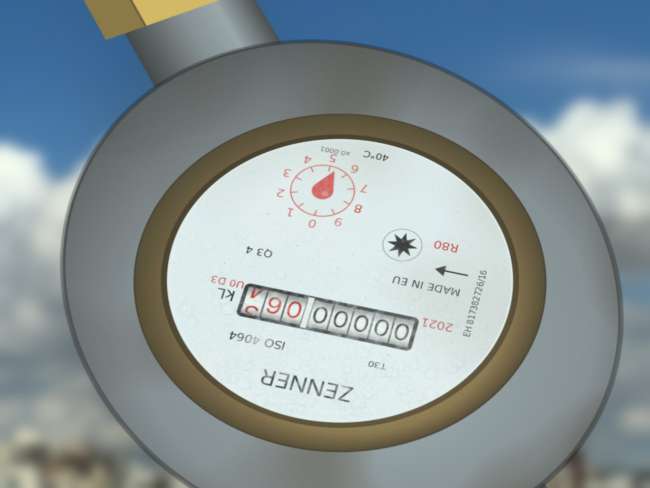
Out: 0.0635
